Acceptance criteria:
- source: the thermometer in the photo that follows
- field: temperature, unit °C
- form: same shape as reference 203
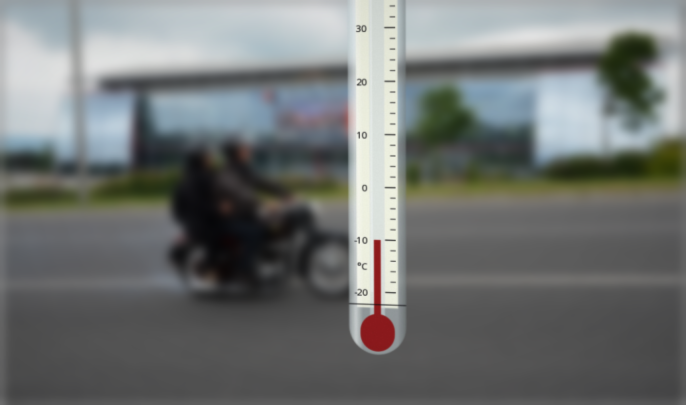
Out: -10
